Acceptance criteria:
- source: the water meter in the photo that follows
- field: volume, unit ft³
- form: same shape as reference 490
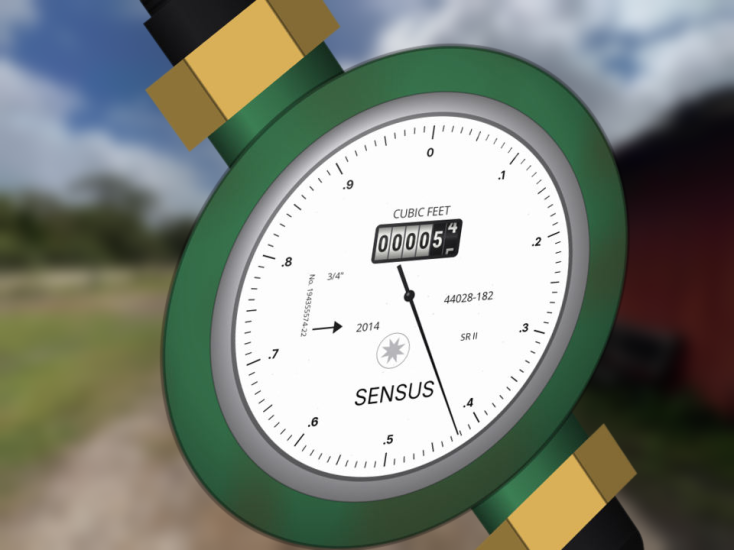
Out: 54.42
